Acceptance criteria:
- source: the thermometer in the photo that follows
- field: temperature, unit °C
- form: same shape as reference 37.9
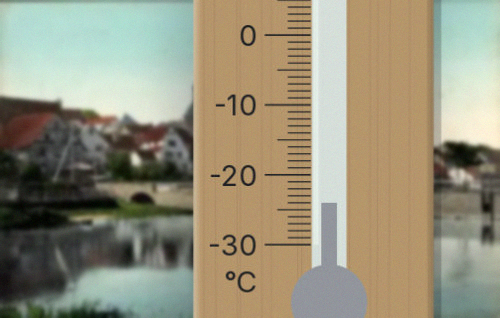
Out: -24
